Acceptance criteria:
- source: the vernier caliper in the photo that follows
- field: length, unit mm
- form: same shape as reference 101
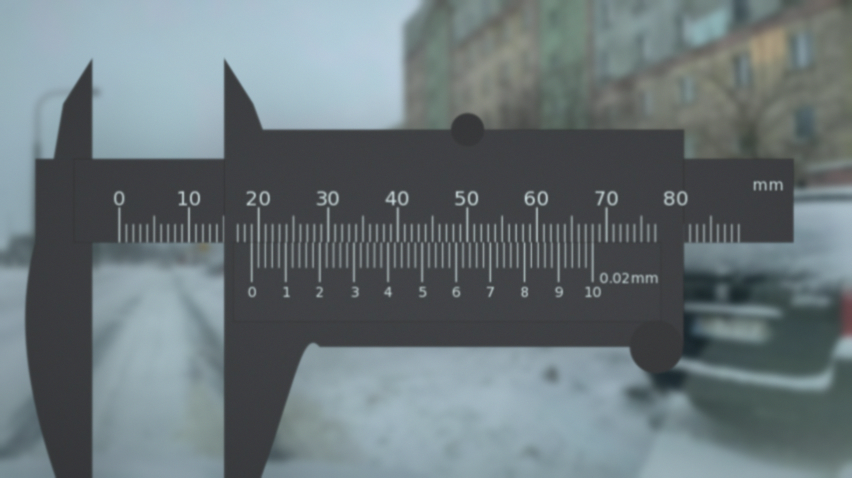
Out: 19.0
